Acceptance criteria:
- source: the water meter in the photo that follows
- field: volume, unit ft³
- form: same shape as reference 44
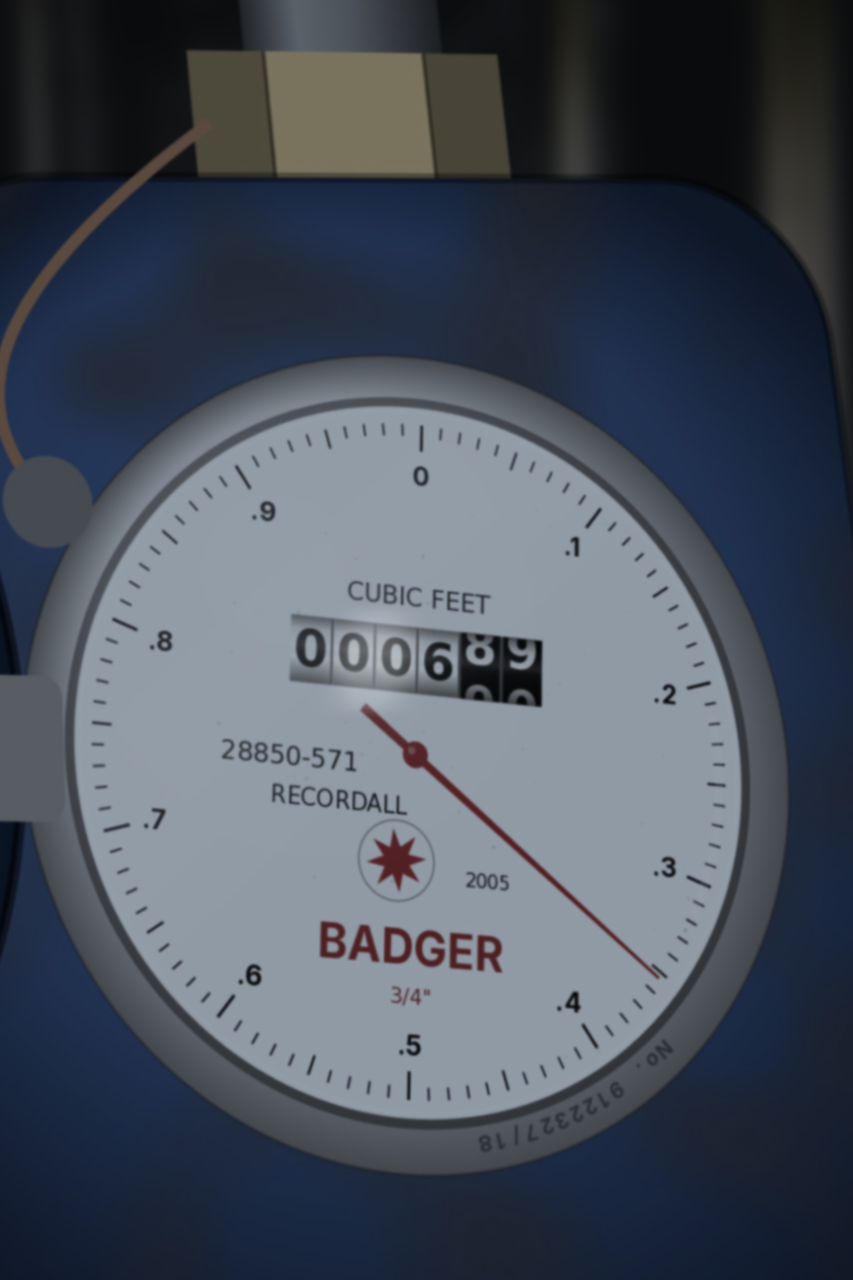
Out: 689.35
